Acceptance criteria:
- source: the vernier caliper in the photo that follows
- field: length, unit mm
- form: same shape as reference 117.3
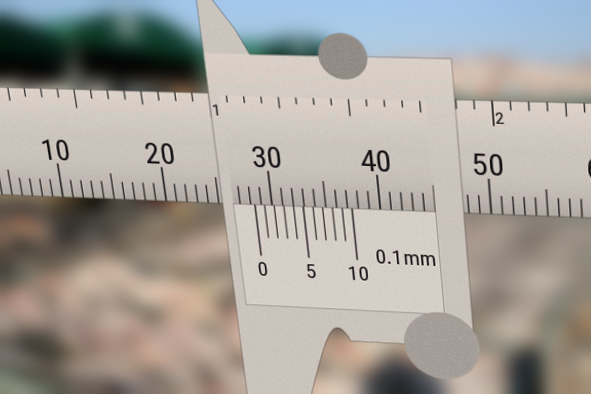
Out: 28.4
